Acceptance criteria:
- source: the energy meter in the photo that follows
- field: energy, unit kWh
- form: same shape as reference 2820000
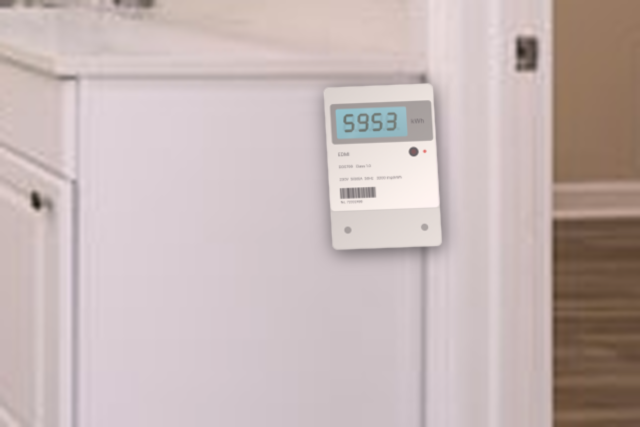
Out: 5953
